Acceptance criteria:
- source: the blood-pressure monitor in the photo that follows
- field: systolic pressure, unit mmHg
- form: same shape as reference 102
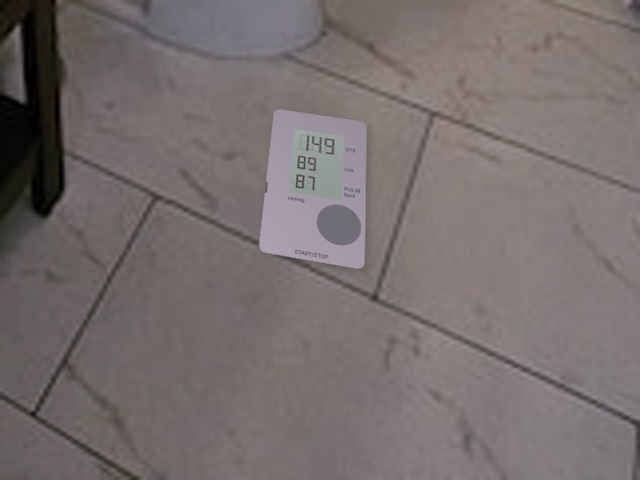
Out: 149
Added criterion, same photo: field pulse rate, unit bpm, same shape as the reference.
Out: 87
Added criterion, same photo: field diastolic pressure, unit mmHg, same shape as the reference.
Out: 89
